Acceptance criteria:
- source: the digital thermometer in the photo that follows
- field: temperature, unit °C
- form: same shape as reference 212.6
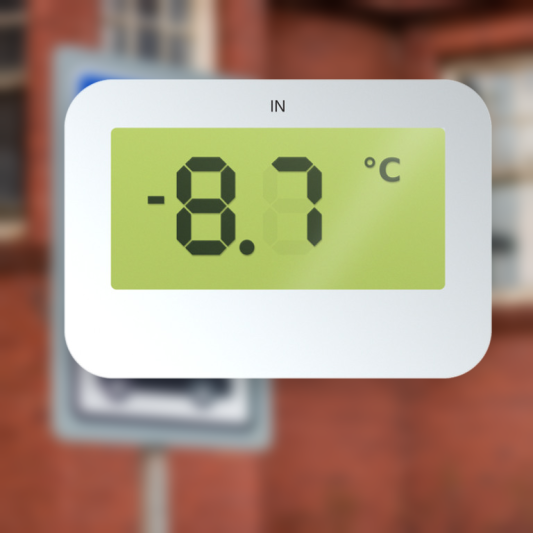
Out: -8.7
